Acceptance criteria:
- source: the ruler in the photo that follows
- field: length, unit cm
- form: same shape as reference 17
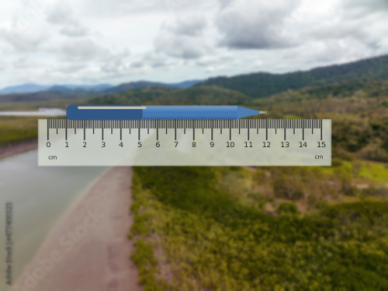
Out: 11
